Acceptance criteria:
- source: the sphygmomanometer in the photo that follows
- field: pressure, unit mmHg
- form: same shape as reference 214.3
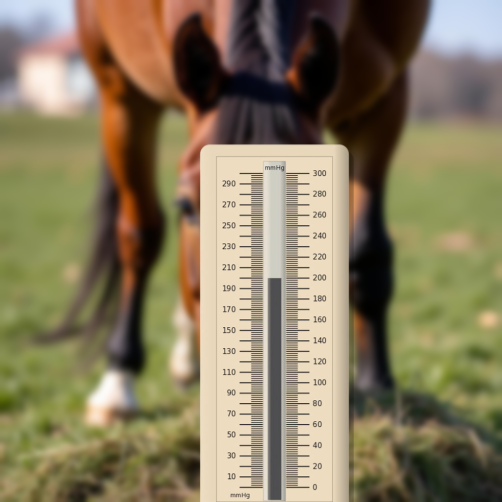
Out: 200
